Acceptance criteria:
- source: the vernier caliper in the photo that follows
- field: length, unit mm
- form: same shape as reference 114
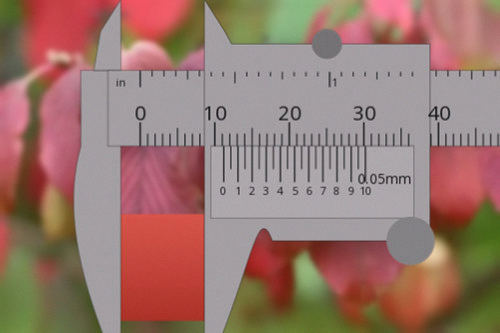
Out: 11.2
